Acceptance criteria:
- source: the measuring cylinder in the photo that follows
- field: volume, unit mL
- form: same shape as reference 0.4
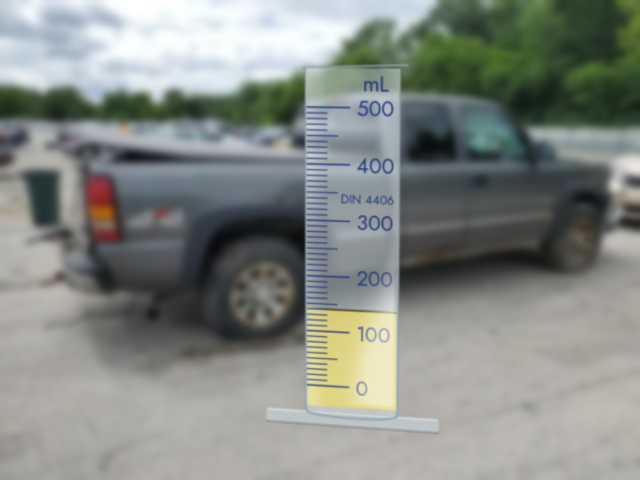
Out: 140
